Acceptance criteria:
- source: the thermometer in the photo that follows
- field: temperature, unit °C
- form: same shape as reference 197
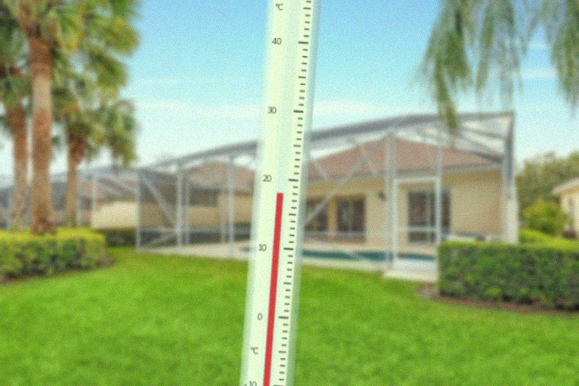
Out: 18
